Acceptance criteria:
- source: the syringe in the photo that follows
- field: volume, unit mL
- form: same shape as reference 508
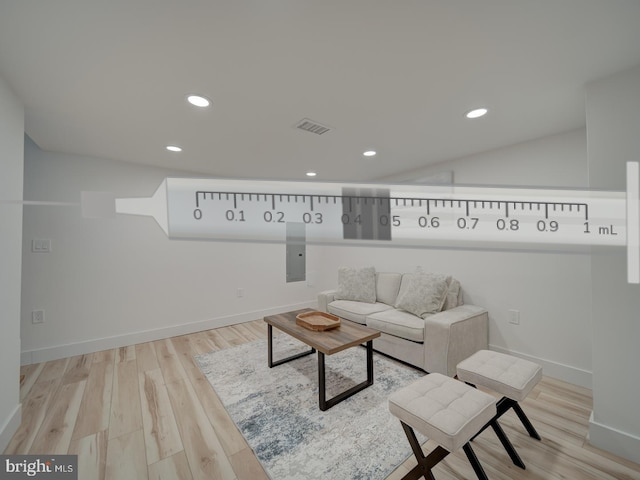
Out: 0.38
